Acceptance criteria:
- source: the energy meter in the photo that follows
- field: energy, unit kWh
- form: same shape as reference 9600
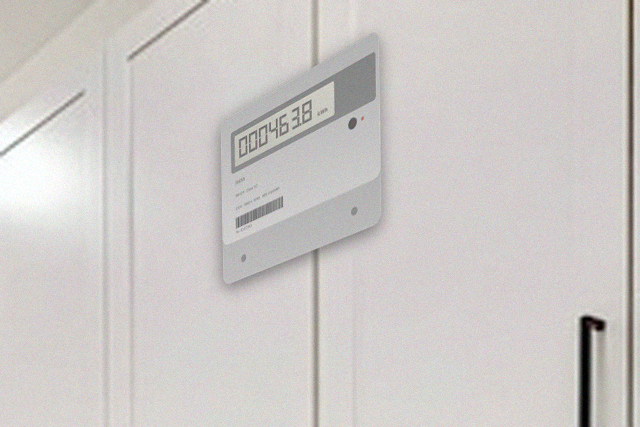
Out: 463.8
